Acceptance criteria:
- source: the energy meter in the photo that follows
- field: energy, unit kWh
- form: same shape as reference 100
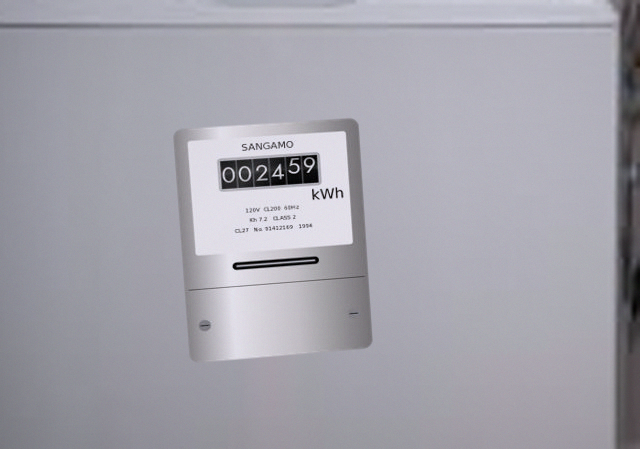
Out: 2459
